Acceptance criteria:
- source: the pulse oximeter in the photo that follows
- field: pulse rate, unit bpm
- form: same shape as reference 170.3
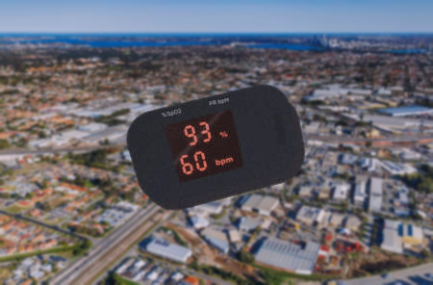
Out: 60
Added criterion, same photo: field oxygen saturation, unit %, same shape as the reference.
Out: 93
